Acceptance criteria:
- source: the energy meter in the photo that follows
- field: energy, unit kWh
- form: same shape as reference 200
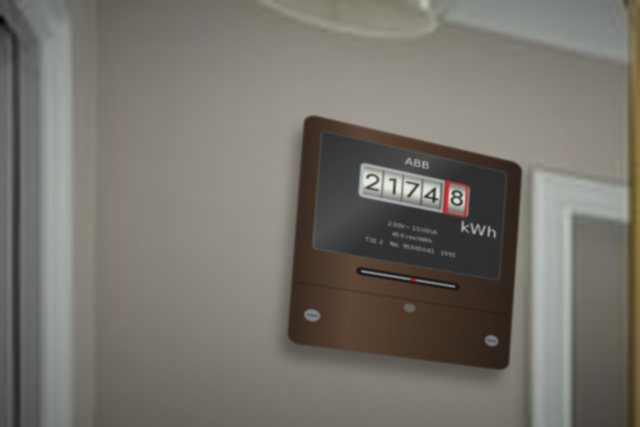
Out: 2174.8
